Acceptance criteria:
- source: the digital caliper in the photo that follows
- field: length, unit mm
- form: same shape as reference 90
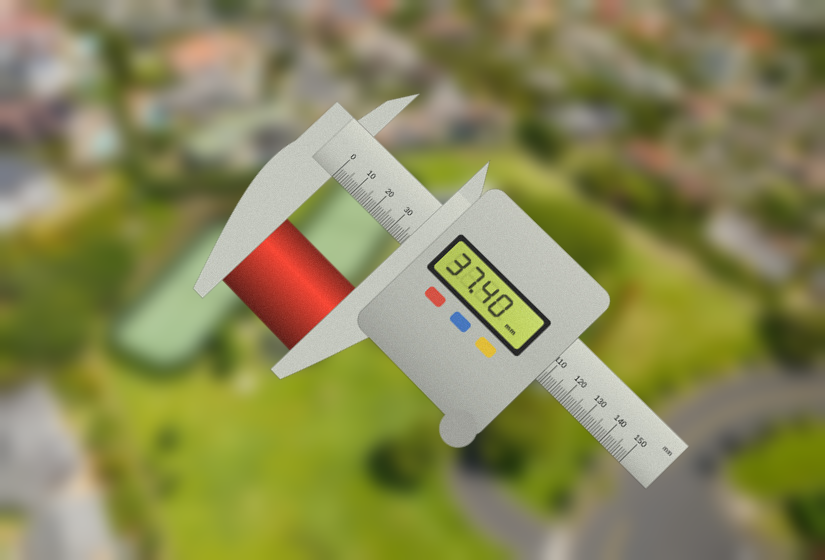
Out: 37.40
